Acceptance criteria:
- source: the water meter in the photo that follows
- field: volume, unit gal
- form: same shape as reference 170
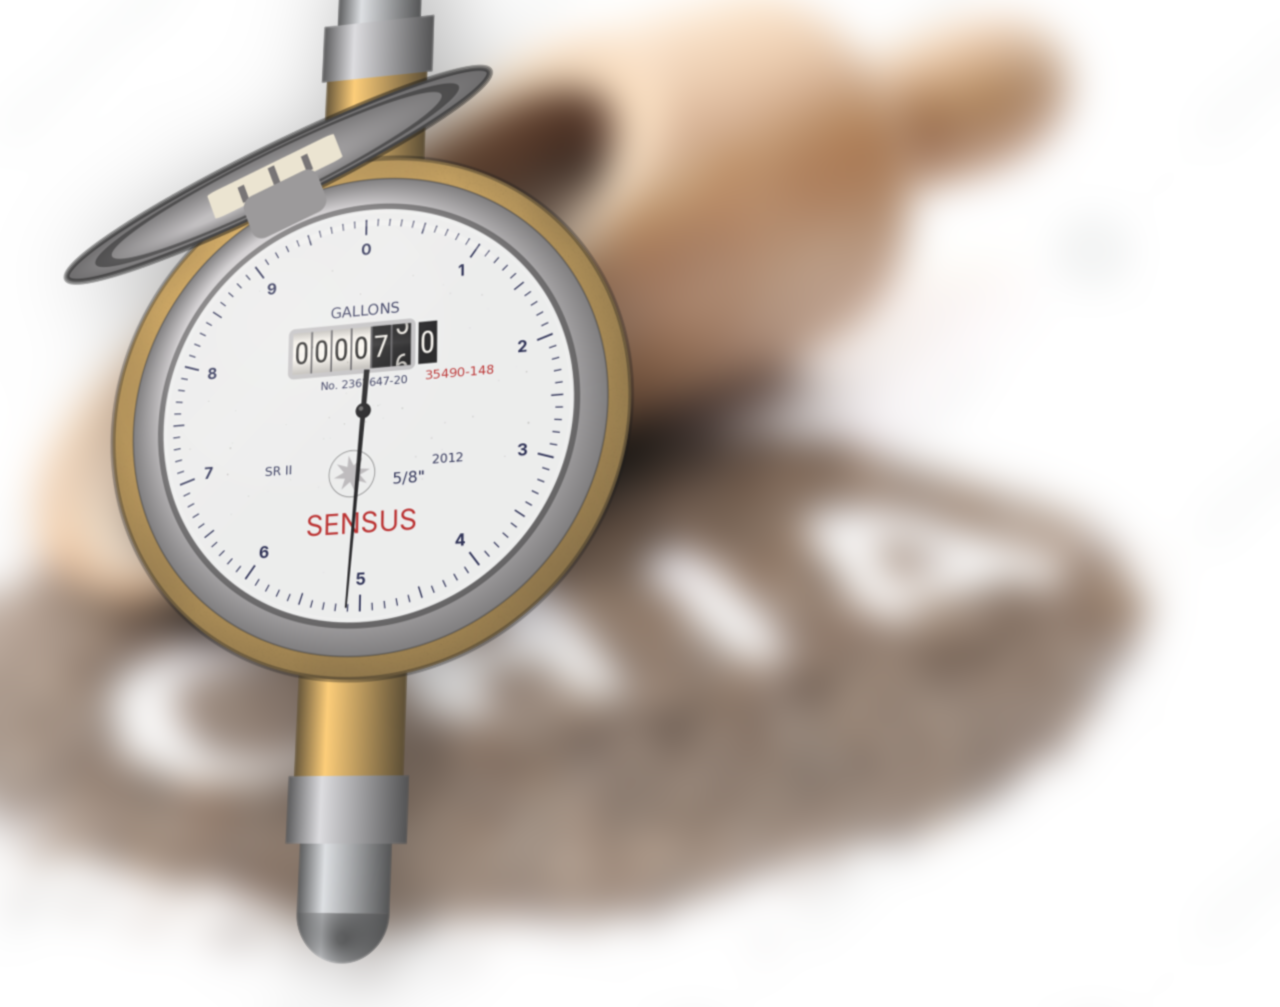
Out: 755.1
